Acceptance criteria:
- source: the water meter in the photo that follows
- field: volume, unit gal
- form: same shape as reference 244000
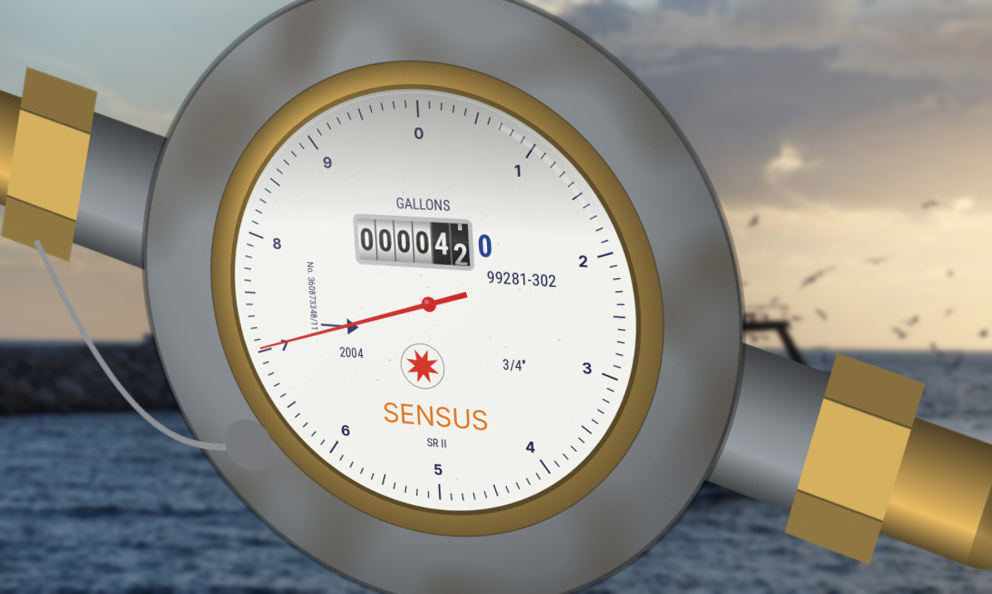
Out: 417.0
